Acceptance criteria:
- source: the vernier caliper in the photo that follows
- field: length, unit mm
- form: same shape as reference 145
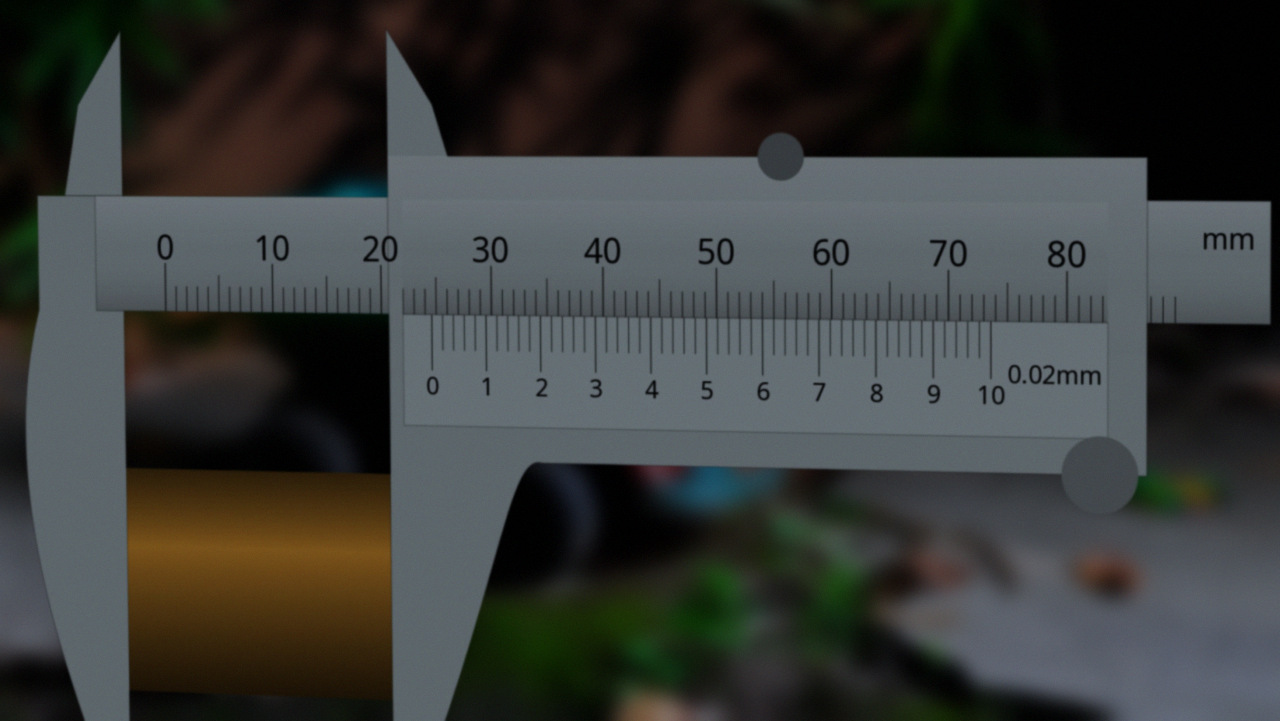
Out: 24.6
